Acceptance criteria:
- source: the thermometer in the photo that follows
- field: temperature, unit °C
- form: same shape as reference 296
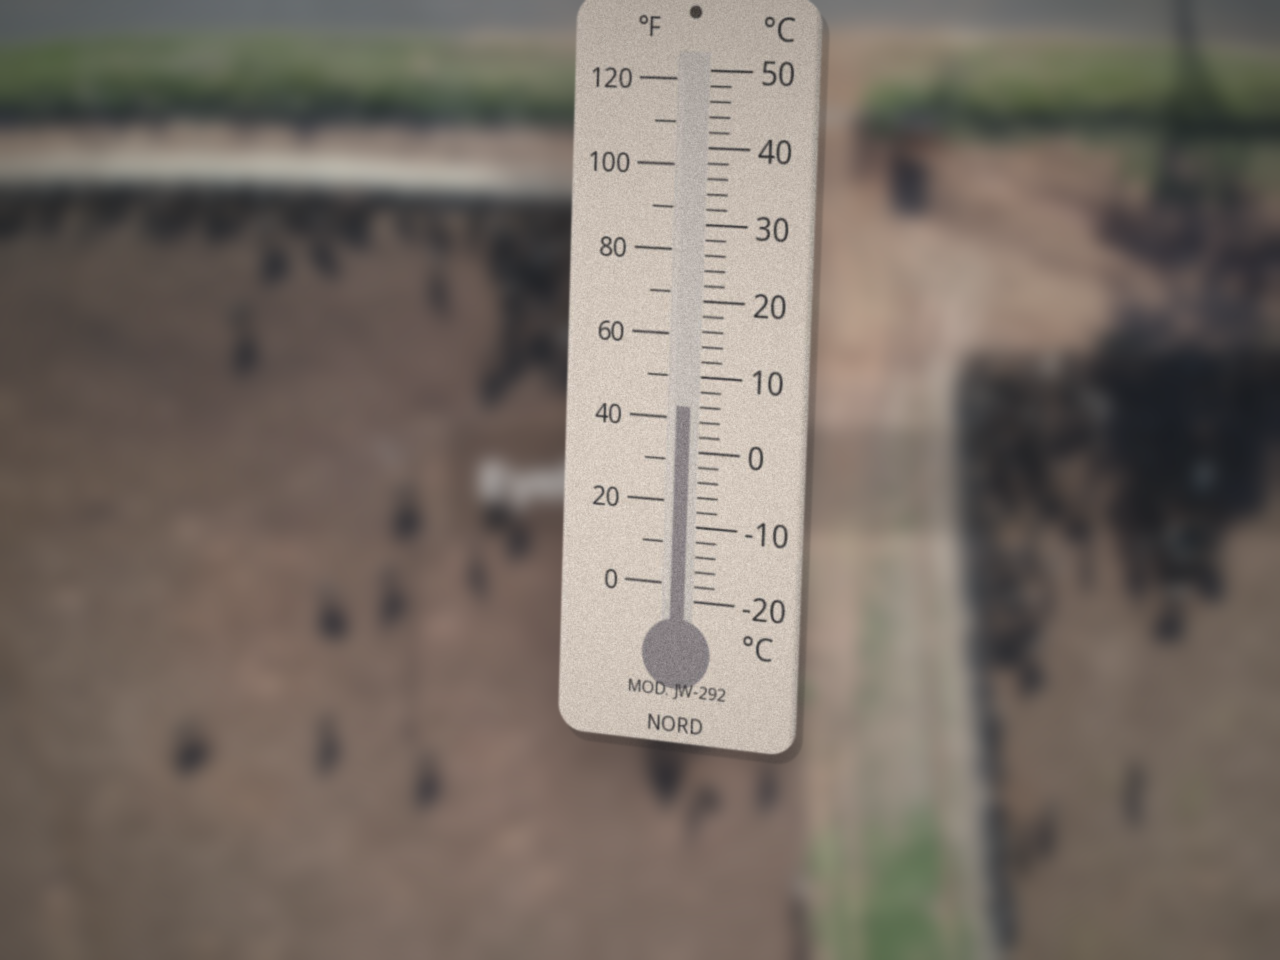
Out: 6
